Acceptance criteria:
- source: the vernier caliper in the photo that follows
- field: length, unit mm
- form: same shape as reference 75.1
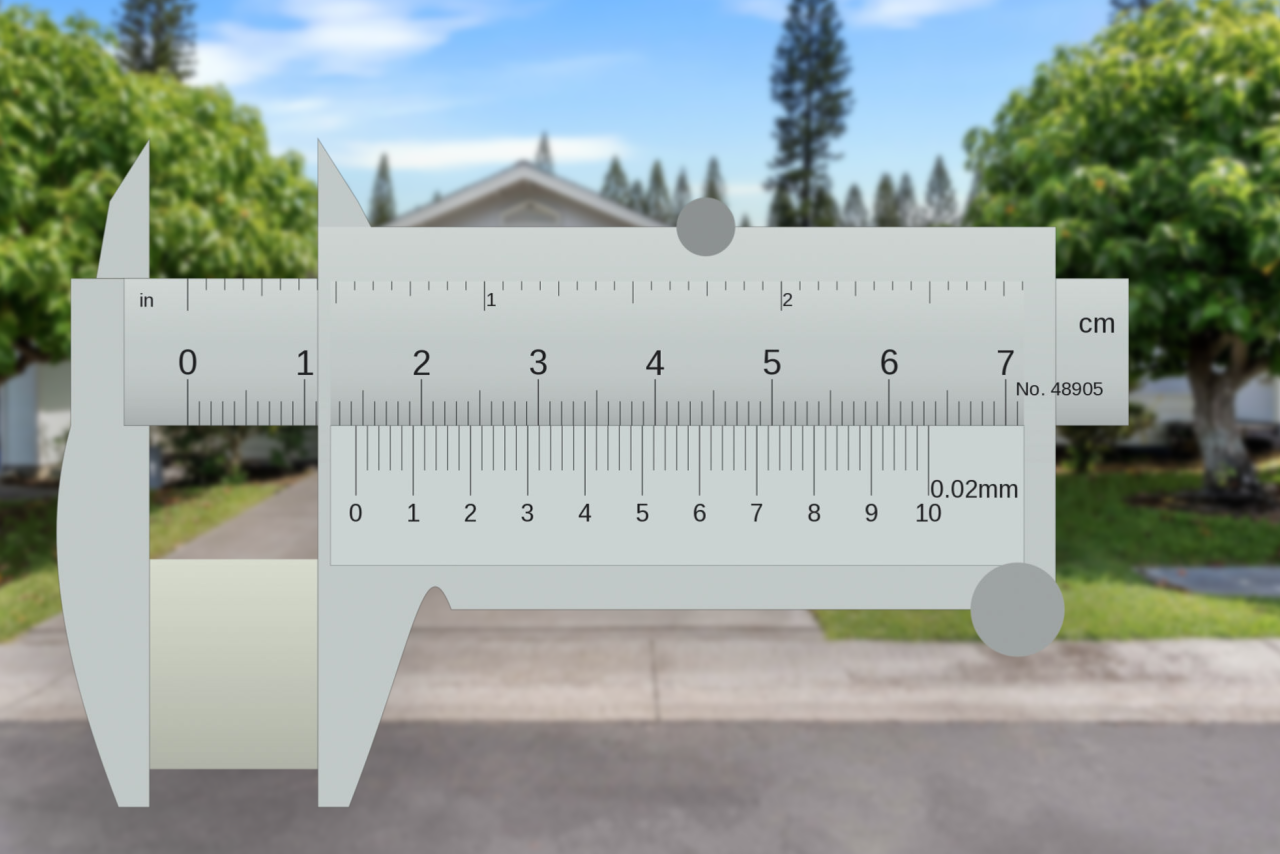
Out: 14.4
